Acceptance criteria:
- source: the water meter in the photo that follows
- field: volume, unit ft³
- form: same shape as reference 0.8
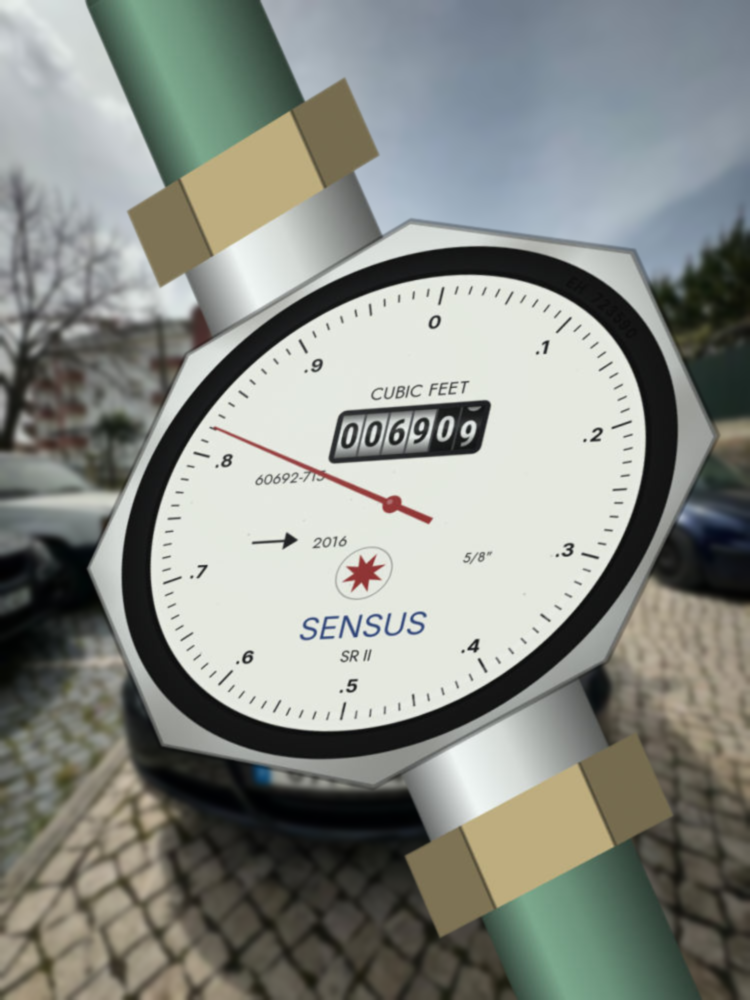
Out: 6908.82
